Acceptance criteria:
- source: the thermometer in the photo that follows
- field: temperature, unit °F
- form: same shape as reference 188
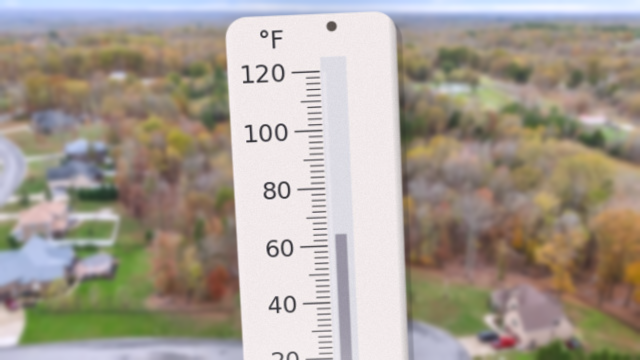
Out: 64
